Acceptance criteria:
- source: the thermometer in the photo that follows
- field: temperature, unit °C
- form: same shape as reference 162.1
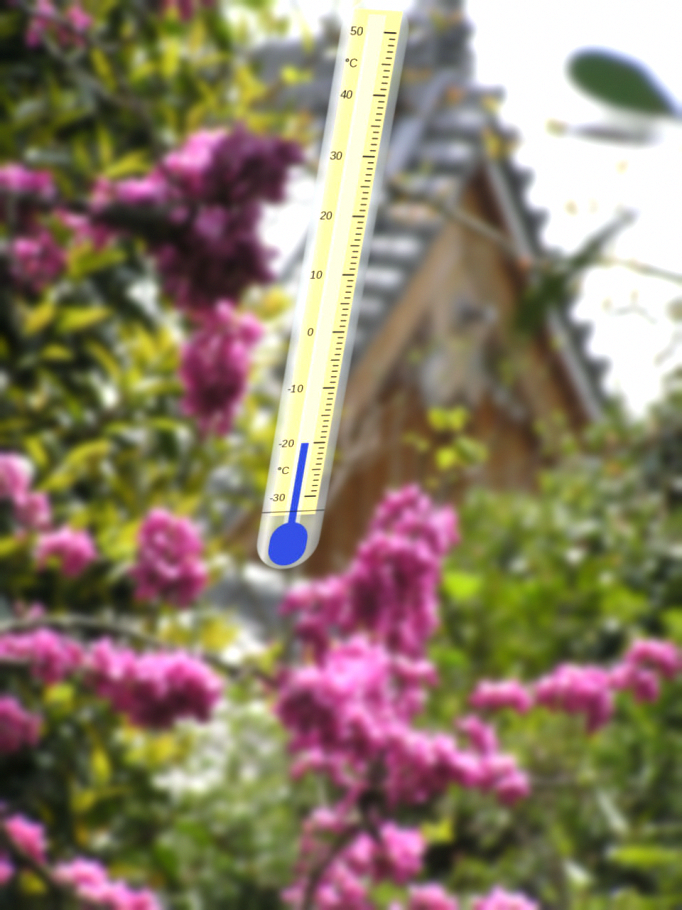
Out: -20
